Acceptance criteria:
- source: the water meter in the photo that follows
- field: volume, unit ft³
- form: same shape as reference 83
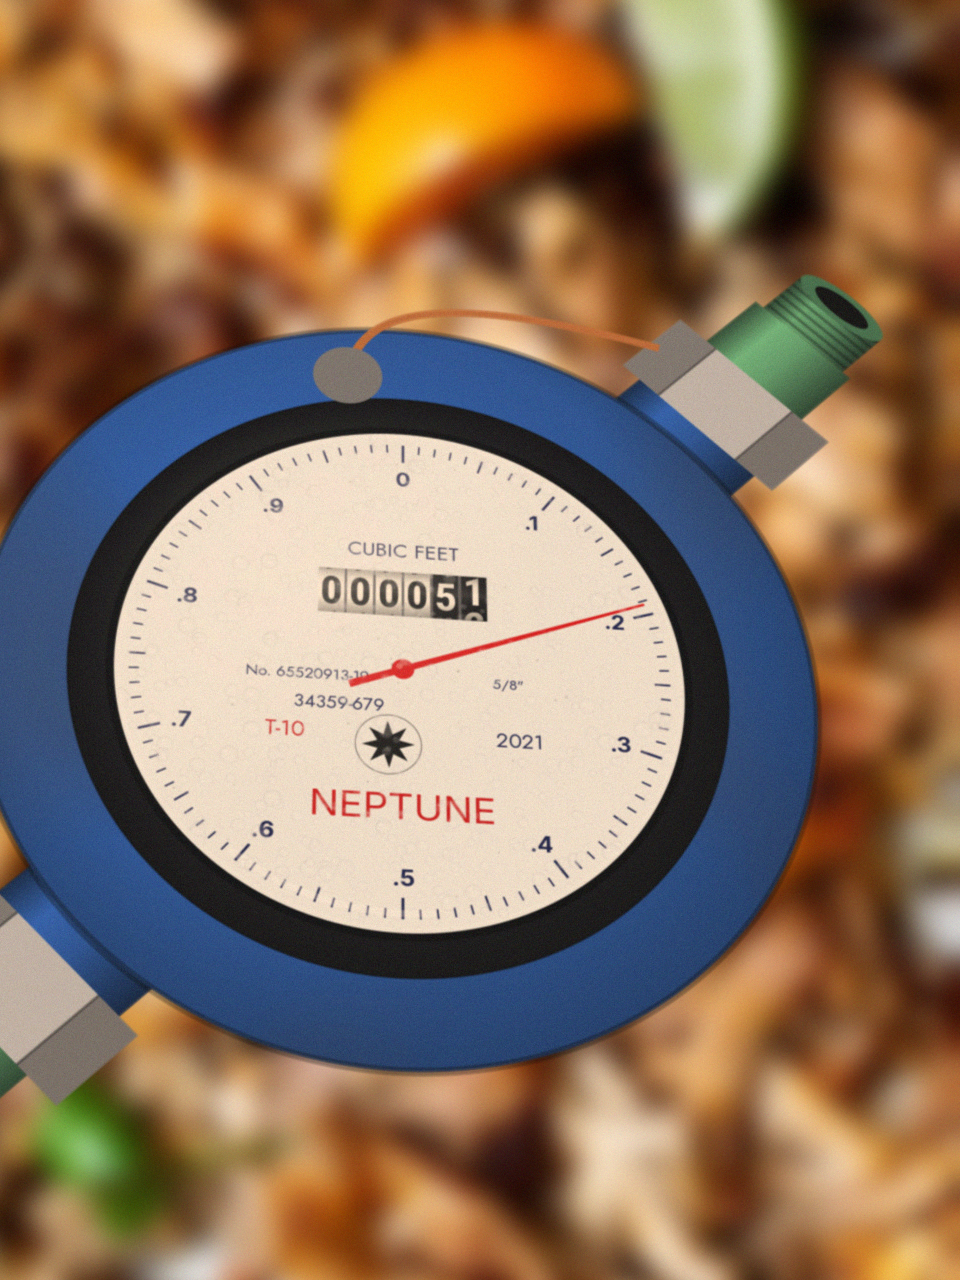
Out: 51.19
